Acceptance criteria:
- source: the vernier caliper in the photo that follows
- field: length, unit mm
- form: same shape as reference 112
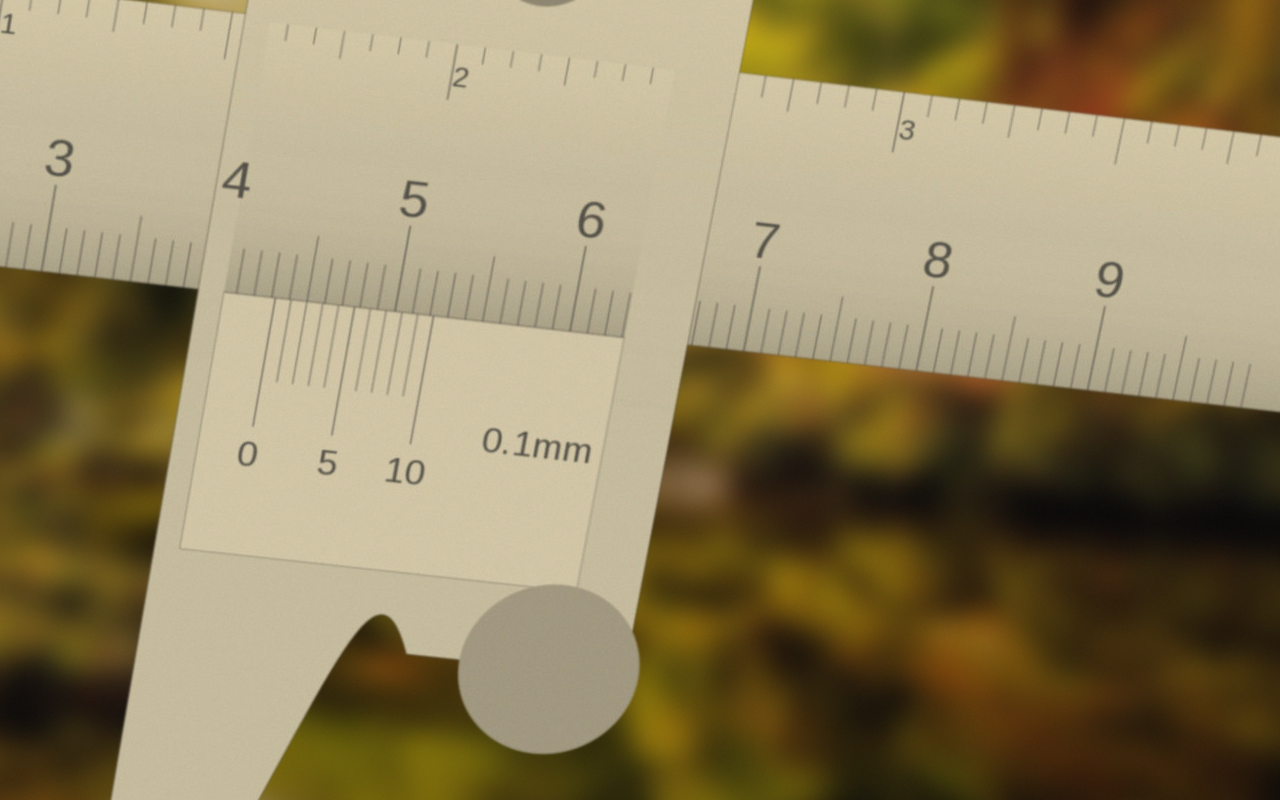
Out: 43.2
